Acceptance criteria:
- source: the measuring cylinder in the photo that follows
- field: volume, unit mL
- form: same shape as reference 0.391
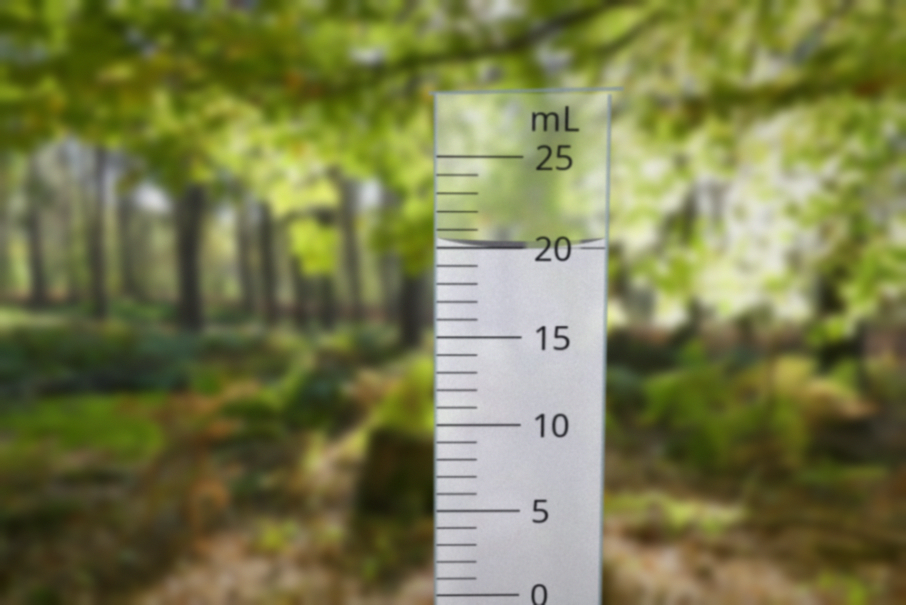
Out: 20
